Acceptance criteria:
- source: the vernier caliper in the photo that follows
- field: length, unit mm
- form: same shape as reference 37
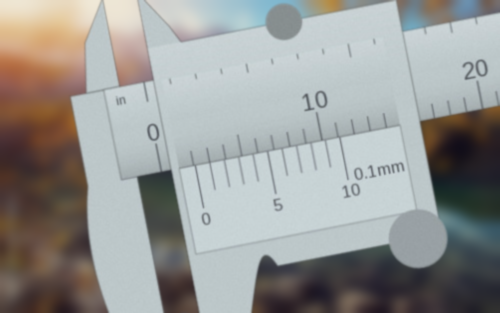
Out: 2.1
